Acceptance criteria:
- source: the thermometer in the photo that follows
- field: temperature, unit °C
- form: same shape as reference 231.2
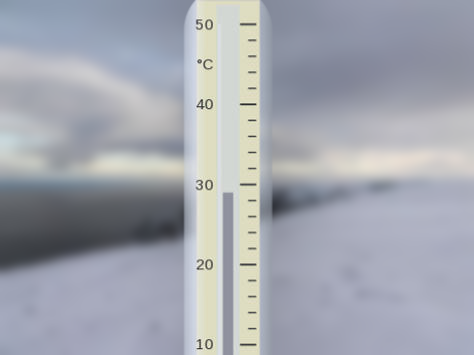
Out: 29
